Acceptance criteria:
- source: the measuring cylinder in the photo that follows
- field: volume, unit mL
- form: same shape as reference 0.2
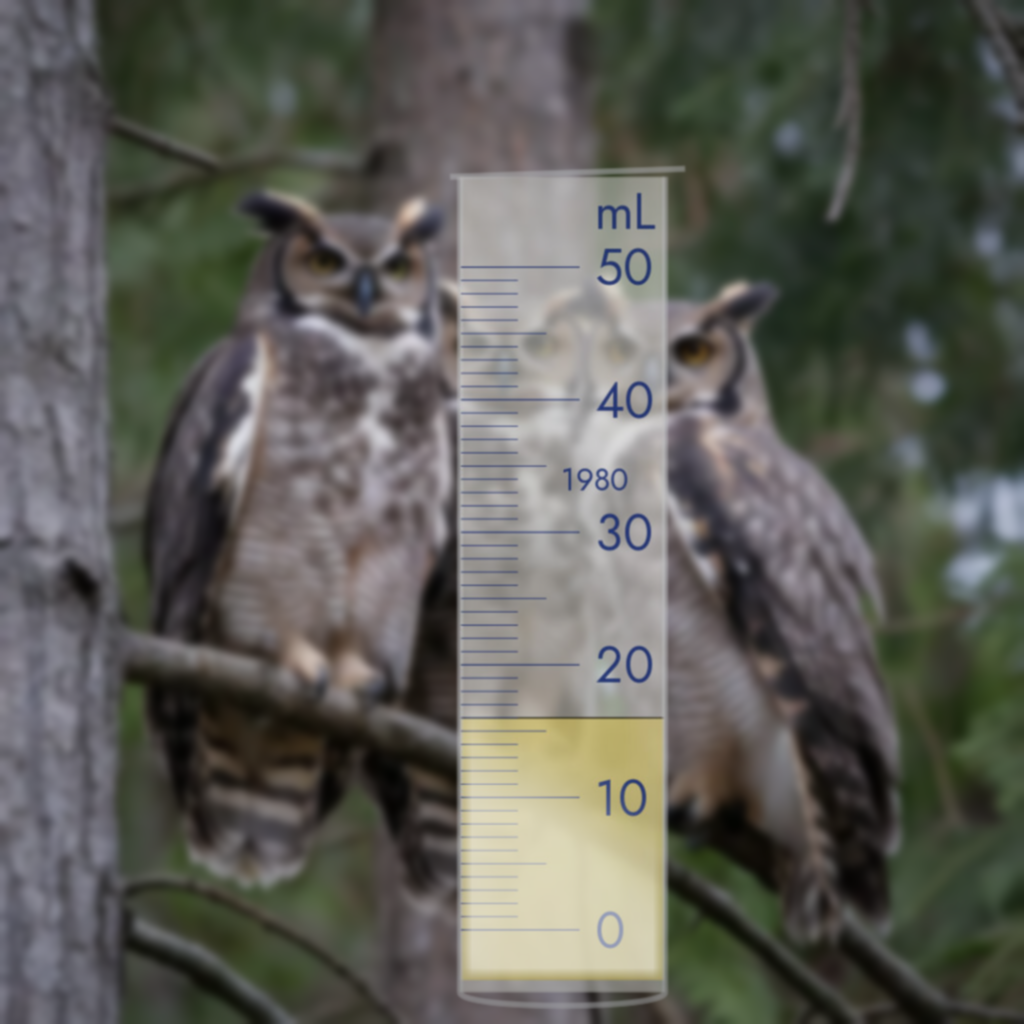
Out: 16
